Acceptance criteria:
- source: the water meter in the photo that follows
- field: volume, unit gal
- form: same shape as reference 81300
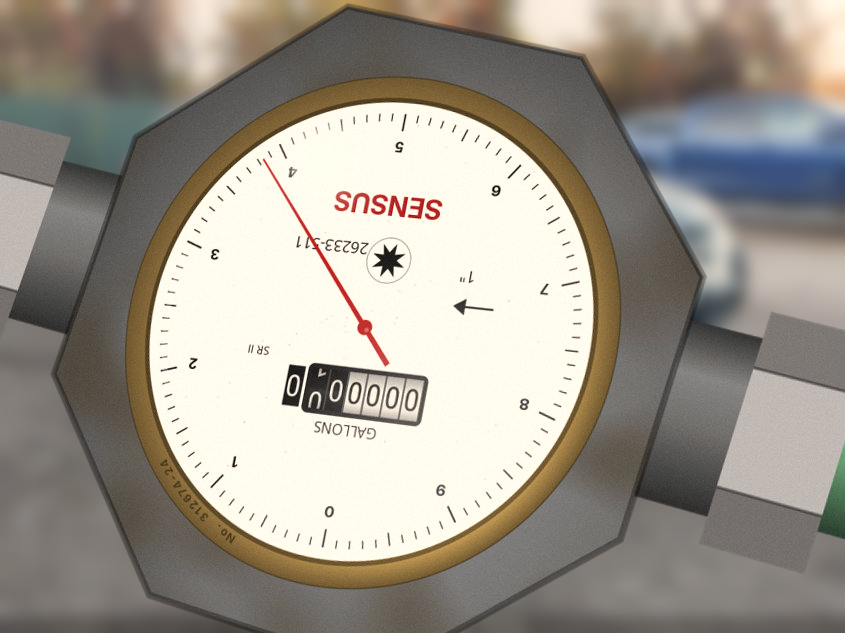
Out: 3.8
